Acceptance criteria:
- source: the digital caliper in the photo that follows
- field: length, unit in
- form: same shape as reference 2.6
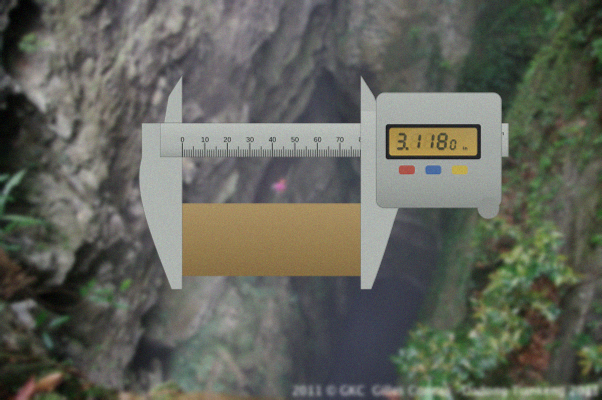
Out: 3.1180
